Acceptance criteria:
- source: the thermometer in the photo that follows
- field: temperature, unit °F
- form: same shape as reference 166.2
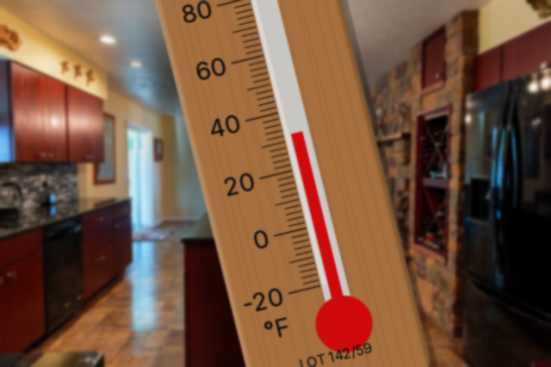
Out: 32
